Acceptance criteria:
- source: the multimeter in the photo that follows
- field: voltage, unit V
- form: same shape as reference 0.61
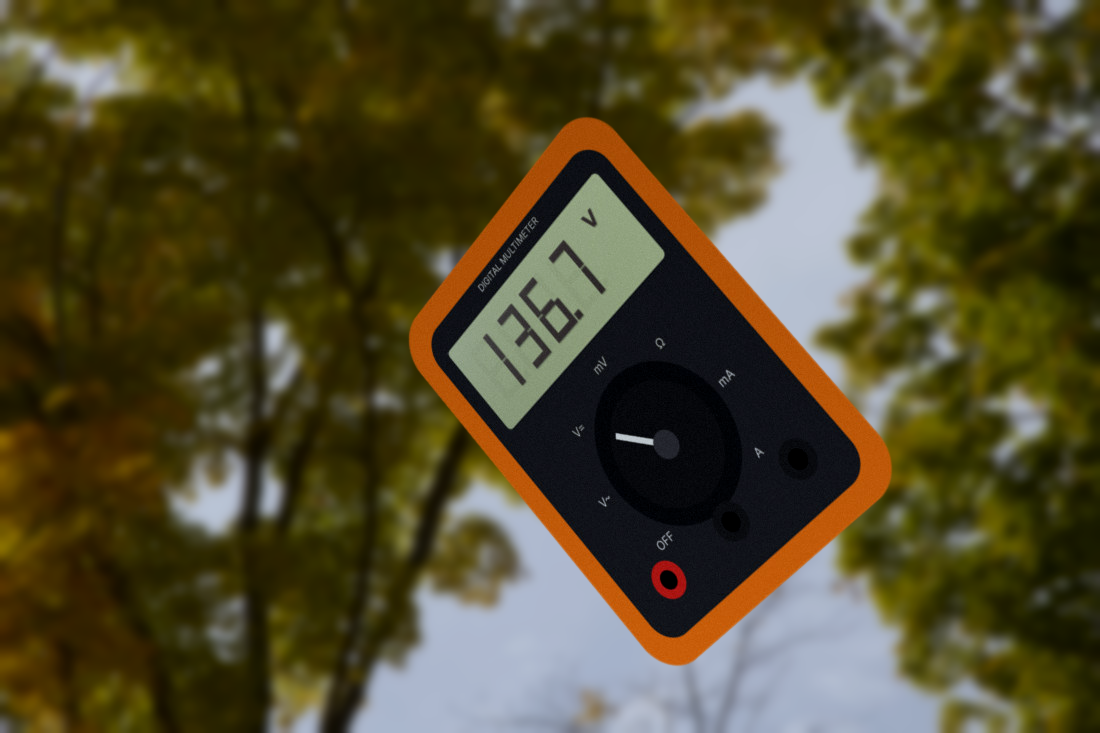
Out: 136.7
